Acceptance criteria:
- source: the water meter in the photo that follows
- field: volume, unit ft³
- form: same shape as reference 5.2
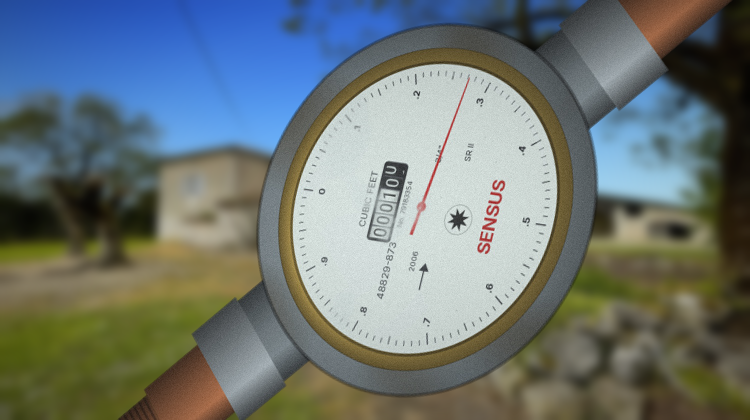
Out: 100.27
